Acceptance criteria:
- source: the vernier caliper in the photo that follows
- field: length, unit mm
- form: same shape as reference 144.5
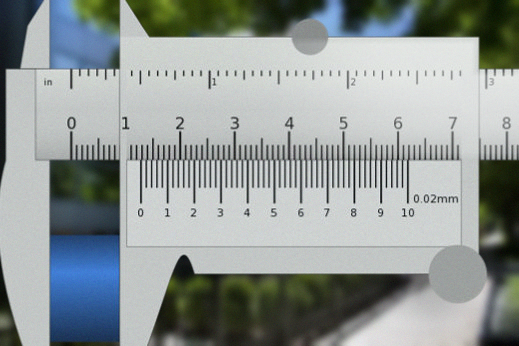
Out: 12.8
